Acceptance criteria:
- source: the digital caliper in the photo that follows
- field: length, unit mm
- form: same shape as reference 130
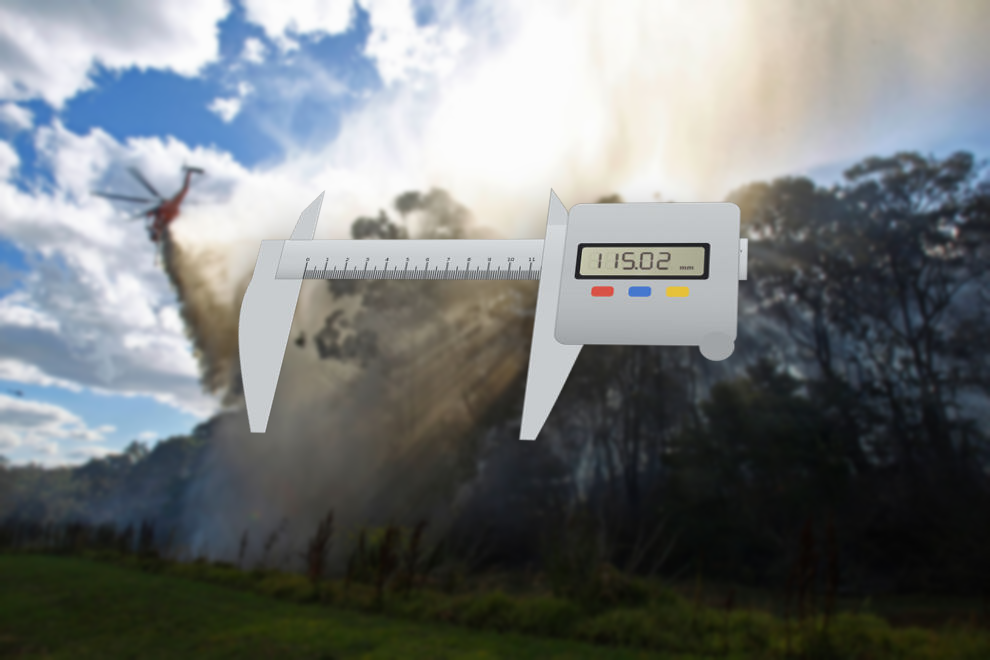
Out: 115.02
